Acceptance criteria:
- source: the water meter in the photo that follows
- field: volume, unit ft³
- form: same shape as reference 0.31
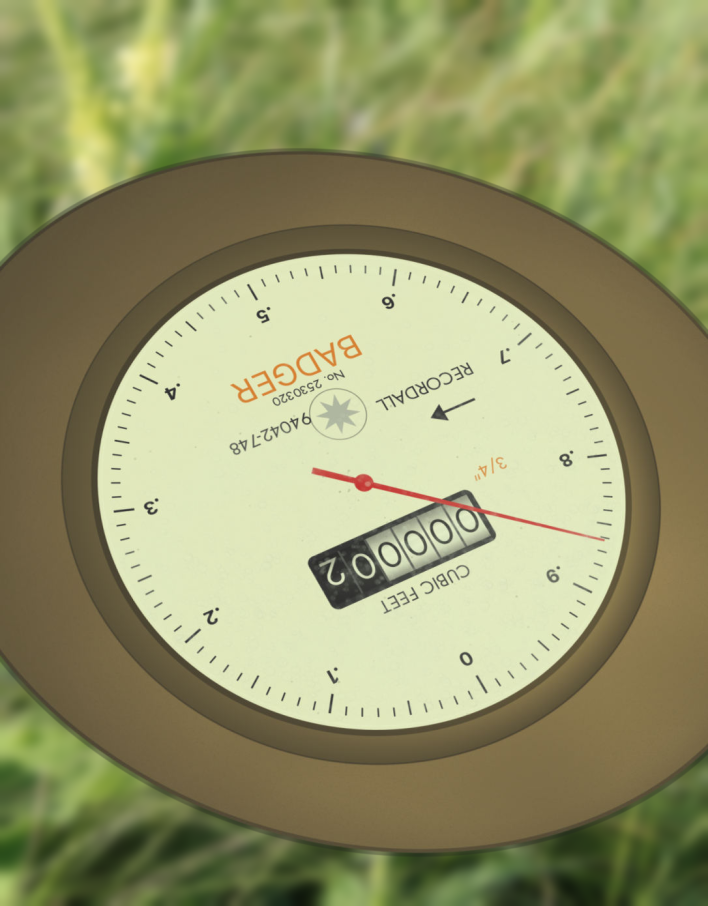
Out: 1.86
